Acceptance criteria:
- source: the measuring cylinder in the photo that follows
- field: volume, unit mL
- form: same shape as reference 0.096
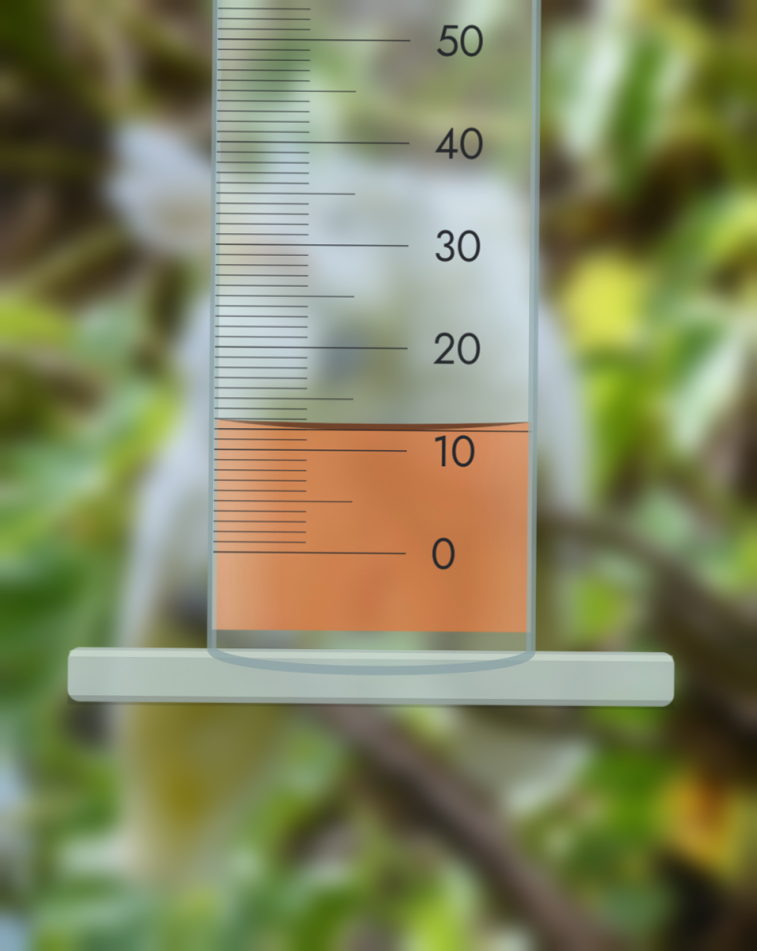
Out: 12
